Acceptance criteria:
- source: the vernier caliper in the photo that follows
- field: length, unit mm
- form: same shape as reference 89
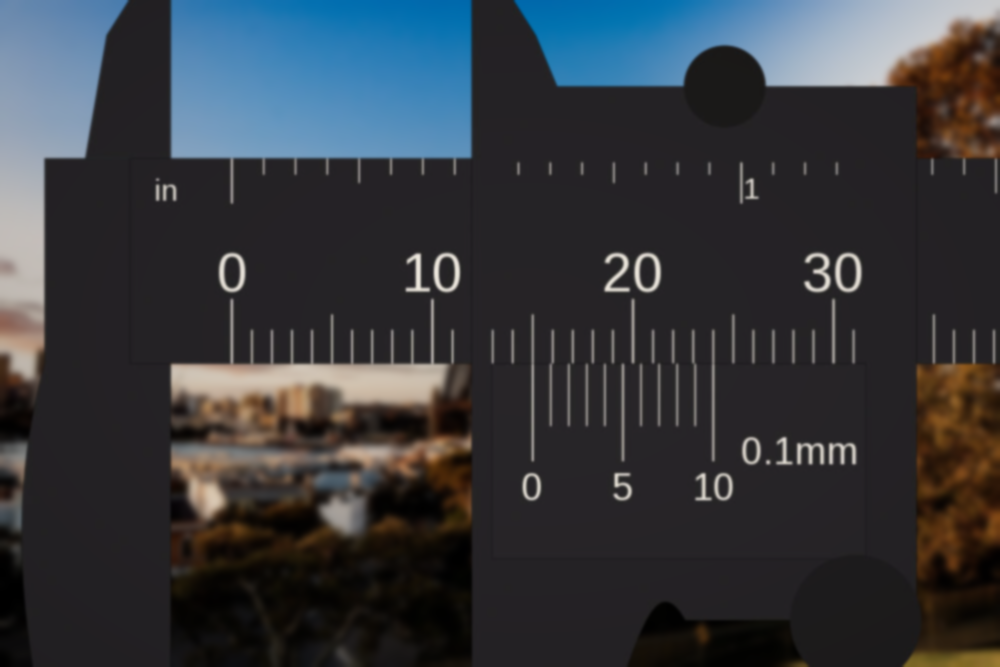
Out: 15.0
